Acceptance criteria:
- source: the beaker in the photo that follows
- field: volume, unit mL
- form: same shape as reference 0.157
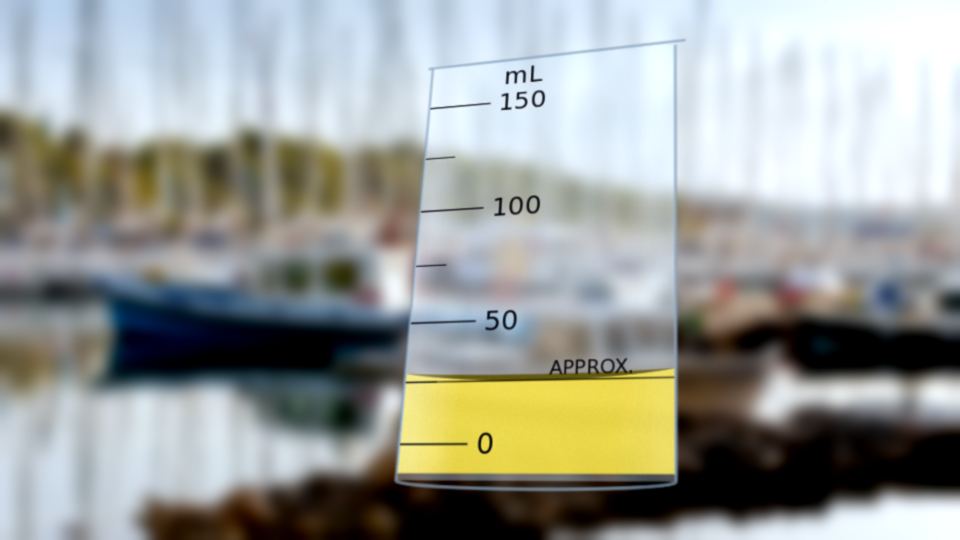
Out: 25
